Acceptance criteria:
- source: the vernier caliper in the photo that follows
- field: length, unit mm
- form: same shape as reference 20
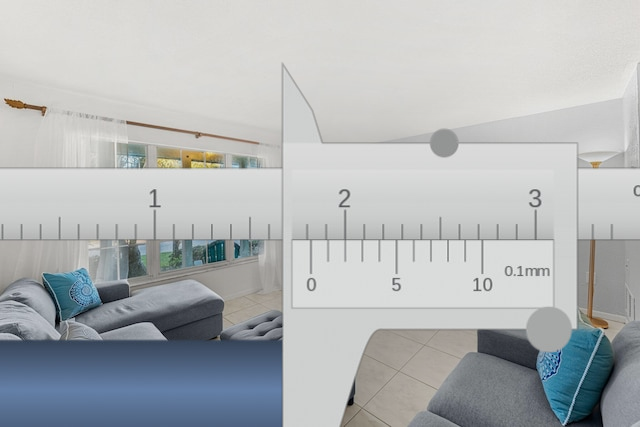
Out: 18.2
